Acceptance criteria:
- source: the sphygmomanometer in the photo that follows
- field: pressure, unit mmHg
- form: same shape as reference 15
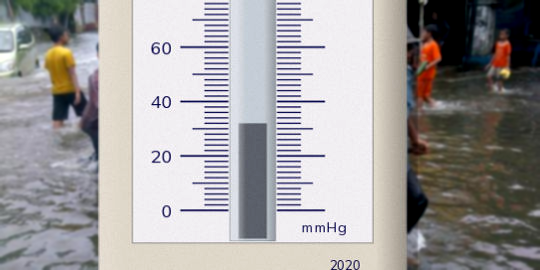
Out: 32
